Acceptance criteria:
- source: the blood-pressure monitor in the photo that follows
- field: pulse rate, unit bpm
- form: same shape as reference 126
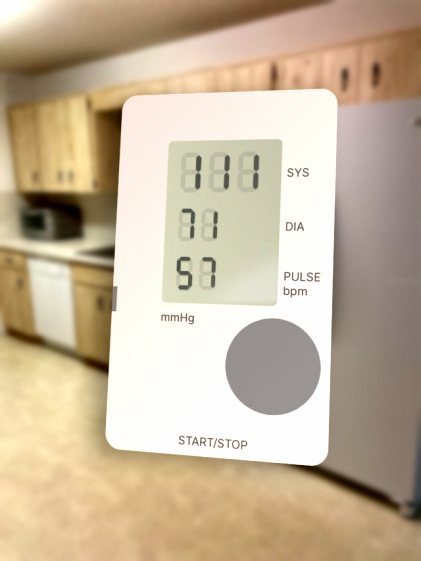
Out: 57
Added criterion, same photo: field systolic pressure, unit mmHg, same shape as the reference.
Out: 111
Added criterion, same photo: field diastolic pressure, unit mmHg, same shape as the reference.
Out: 71
